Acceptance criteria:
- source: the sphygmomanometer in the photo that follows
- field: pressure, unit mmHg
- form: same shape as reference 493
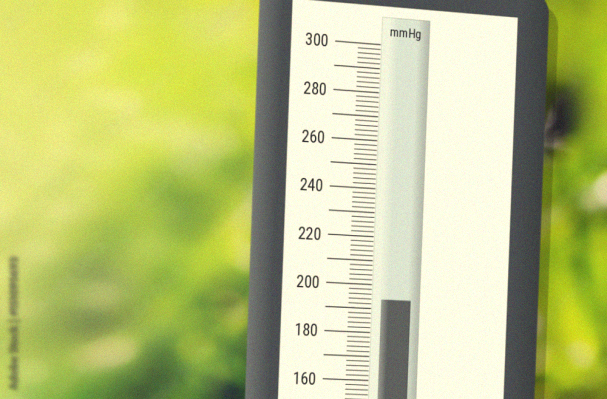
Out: 194
